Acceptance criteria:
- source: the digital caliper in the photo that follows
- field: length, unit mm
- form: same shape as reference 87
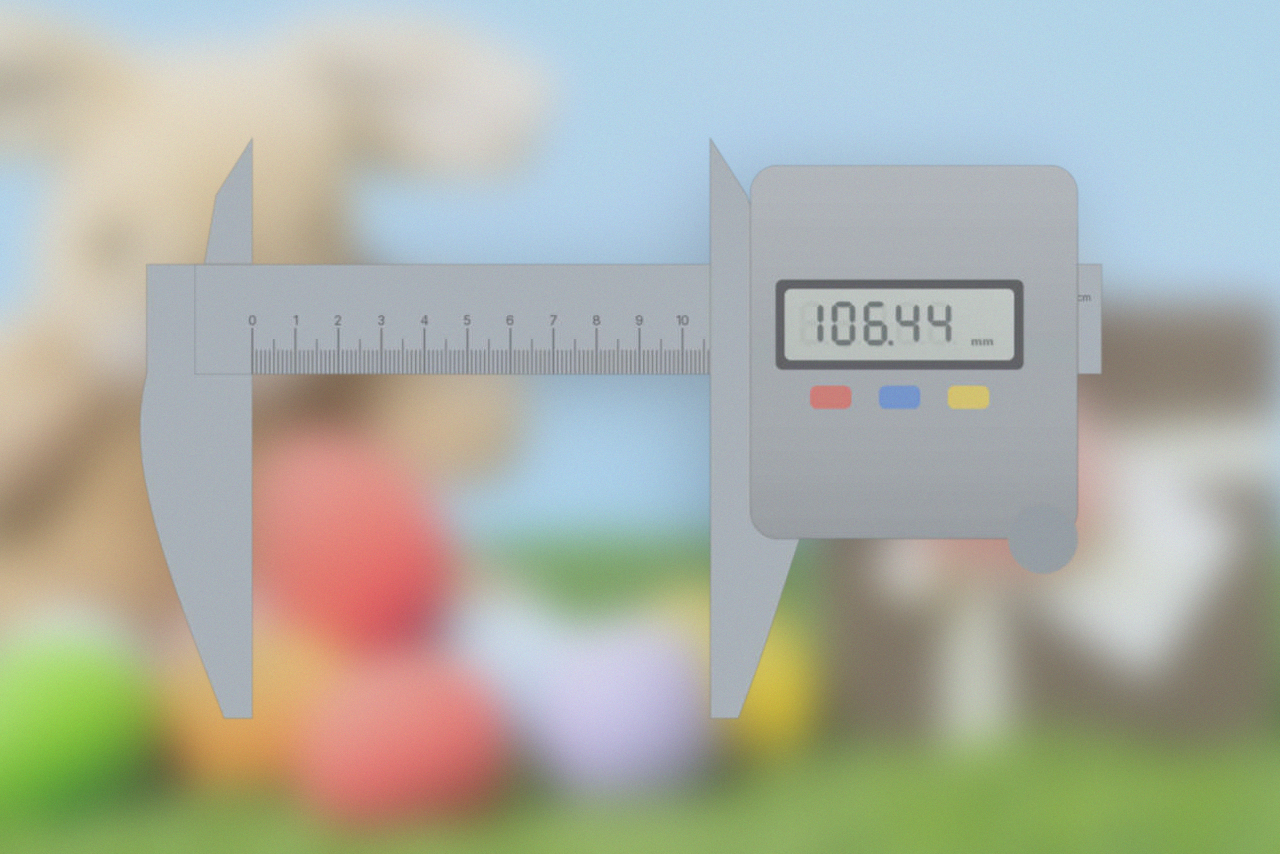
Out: 106.44
